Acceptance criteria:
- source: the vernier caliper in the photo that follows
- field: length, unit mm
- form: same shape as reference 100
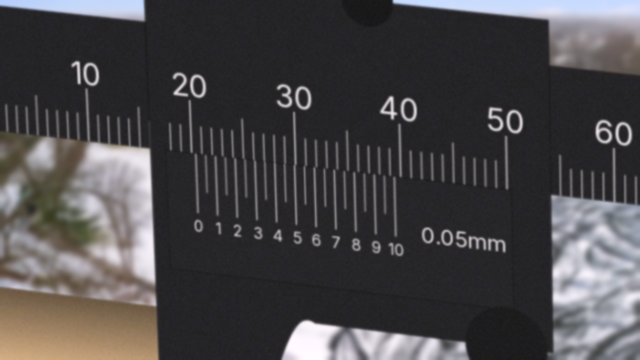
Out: 20.4
